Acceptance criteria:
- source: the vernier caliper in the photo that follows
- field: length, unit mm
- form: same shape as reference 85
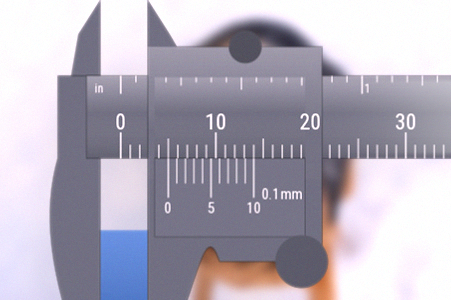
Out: 5.0
